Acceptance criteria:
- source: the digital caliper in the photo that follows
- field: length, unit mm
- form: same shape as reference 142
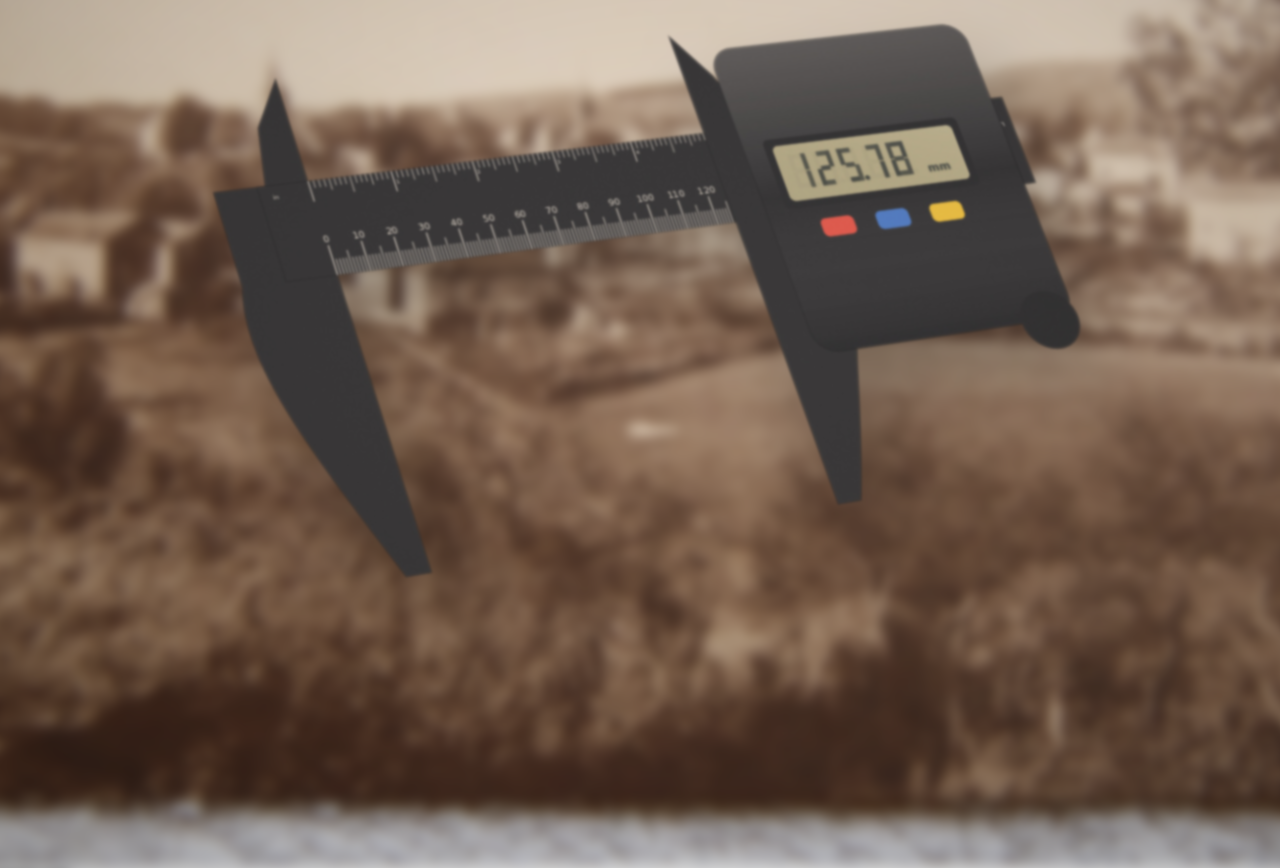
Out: 125.78
